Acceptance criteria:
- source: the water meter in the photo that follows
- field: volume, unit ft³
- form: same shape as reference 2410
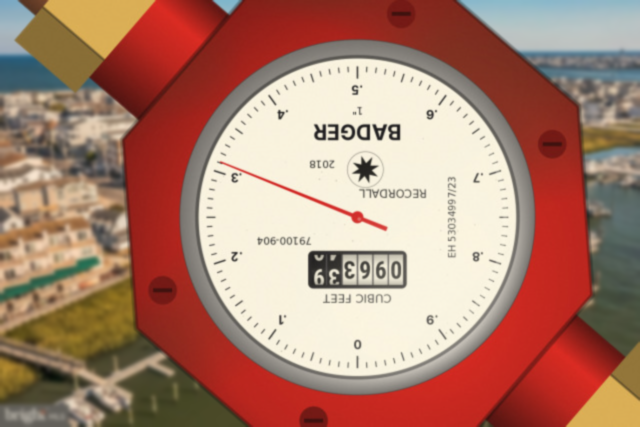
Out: 96339.31
